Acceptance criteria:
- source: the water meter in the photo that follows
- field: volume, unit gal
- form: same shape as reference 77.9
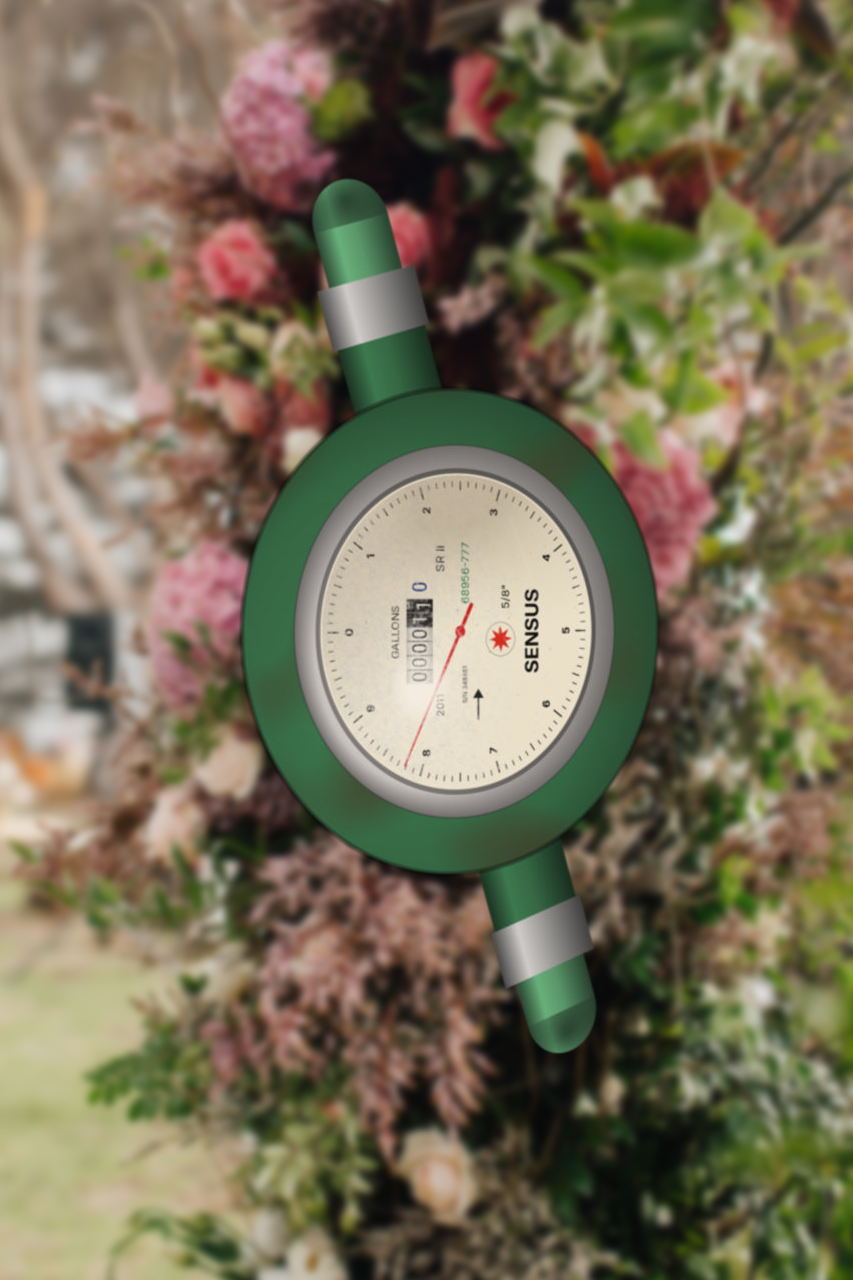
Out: 108.2
